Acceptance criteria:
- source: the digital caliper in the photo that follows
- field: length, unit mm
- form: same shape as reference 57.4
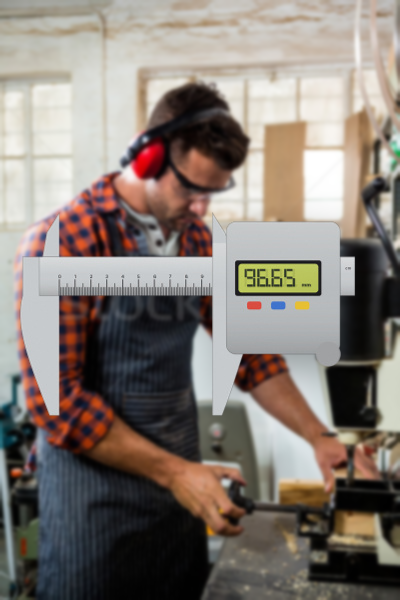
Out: 96.65
